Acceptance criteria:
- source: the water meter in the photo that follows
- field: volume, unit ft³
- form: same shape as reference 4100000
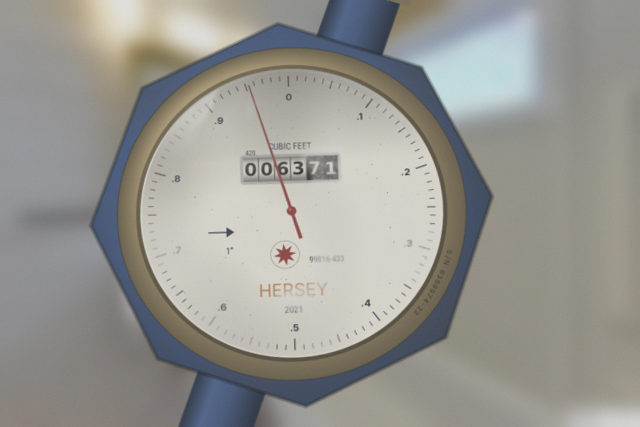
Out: 6370.95
